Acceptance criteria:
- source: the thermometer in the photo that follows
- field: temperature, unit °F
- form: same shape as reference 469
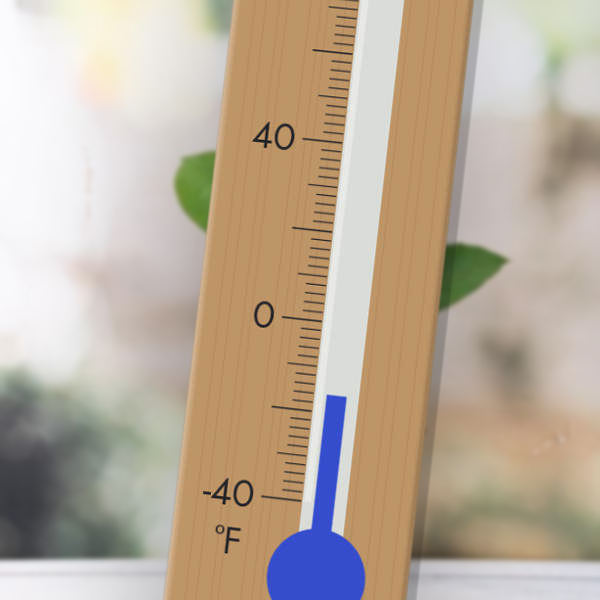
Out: -16
